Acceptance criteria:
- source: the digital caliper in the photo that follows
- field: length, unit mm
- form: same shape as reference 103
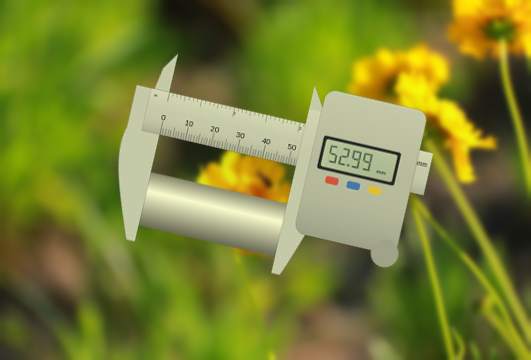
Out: 52.99
